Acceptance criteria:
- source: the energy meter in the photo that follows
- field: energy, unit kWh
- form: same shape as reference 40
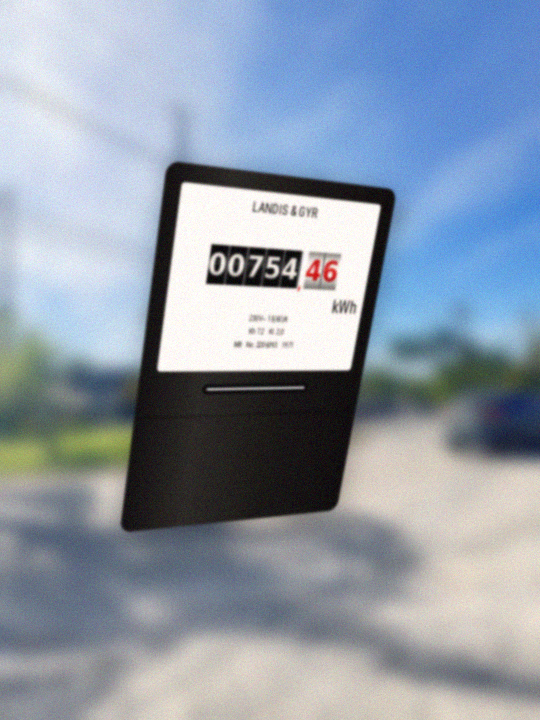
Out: 754.46
